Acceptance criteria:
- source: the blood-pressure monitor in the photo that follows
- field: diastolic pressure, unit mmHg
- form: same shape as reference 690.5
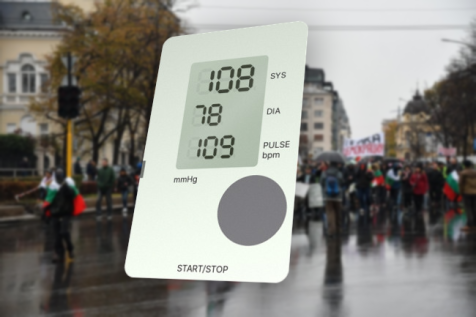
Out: 78
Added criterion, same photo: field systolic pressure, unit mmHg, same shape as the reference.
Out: 108
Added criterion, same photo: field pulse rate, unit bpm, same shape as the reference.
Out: 109
